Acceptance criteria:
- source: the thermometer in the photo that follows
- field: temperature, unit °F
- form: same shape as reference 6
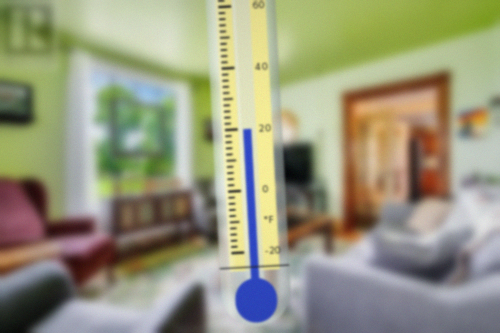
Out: 20
